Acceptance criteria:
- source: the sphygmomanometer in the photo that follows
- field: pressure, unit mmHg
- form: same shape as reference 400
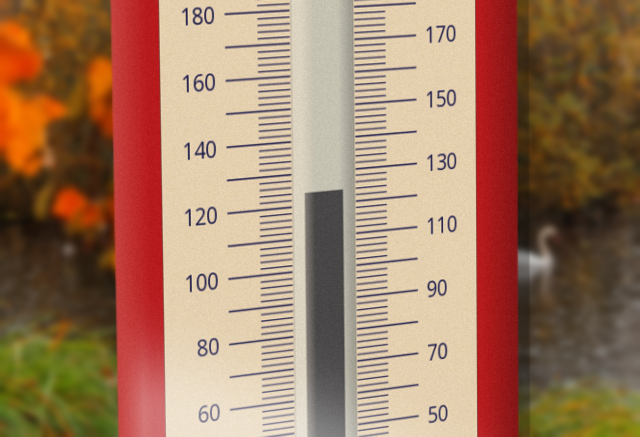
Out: 124
